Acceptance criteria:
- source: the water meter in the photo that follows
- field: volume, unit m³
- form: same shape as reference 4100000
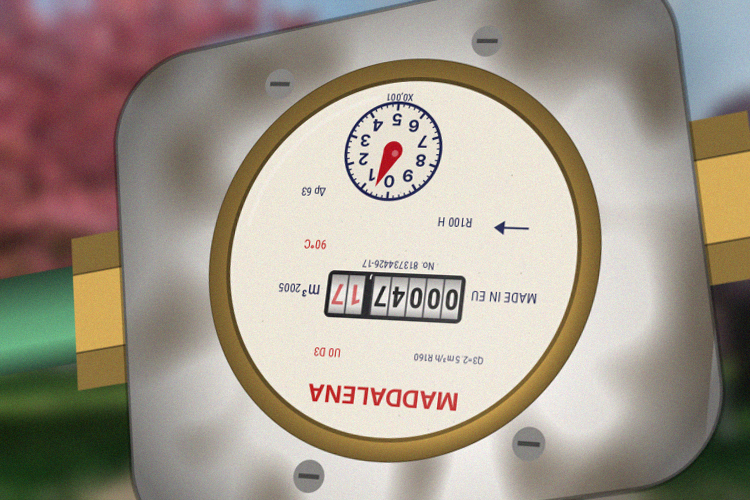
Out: 47.170
